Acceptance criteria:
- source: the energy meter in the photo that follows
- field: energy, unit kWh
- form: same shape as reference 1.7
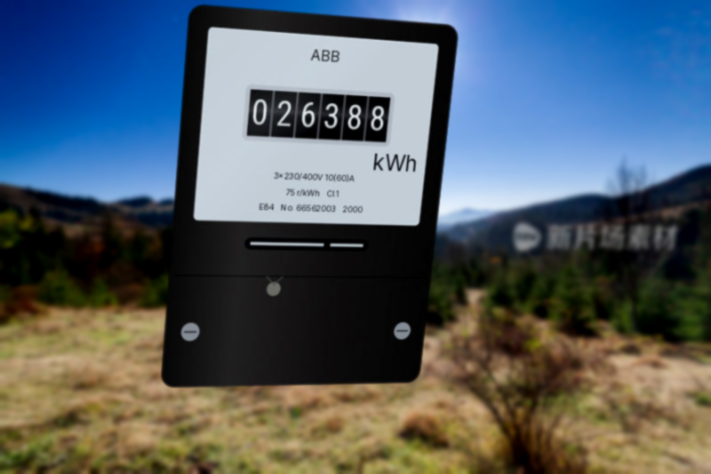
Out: 26388
